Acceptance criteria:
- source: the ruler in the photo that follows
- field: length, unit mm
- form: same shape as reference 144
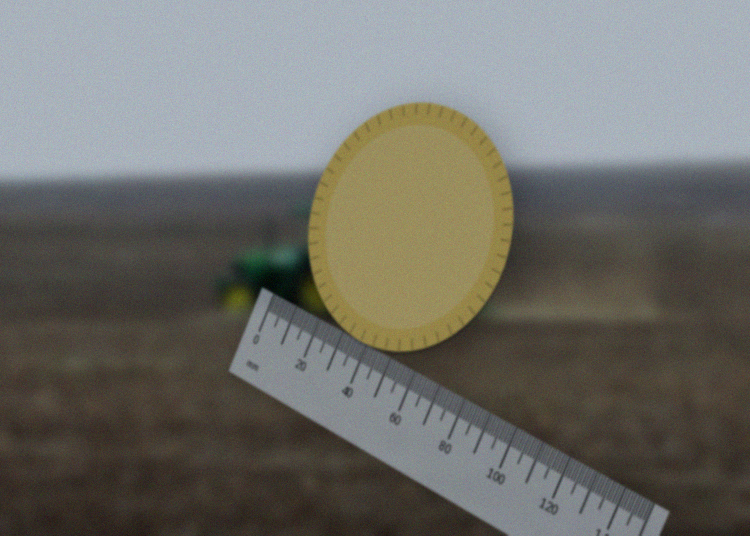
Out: 75
